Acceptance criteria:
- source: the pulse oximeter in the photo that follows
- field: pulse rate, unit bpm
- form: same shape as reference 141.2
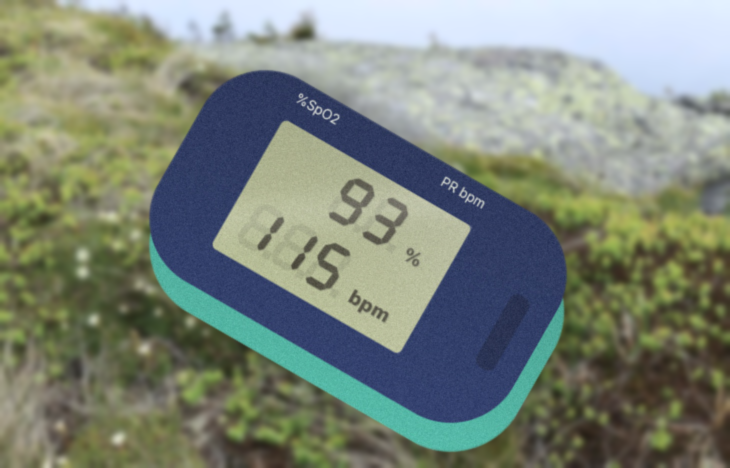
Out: 115
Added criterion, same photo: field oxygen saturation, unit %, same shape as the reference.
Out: 93
